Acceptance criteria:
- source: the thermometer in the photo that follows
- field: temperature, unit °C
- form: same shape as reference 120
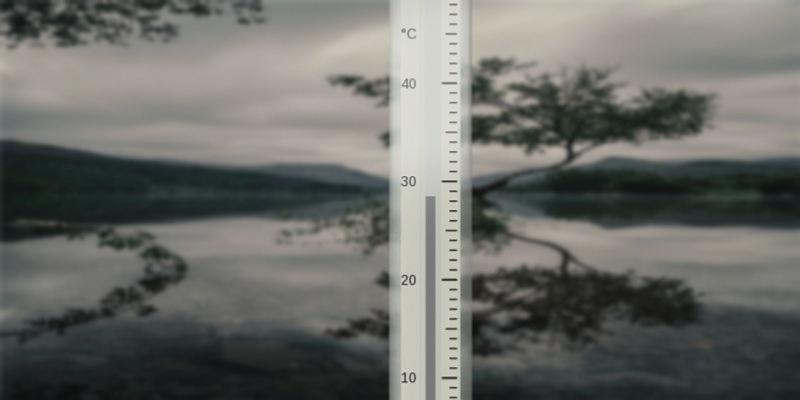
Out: 28.5
